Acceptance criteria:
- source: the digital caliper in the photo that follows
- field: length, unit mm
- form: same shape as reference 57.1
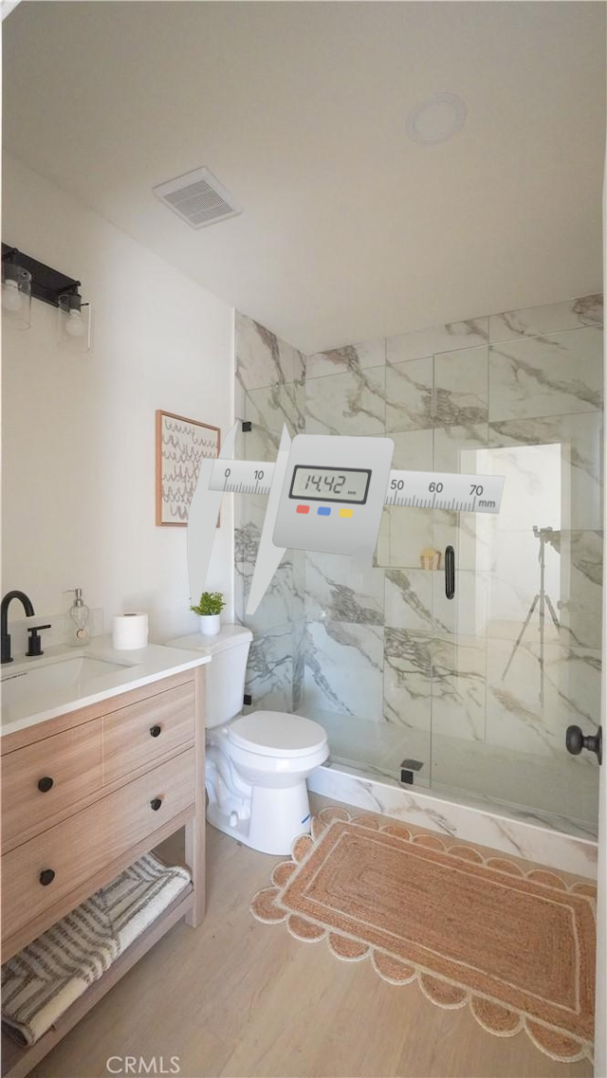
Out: 14.42
